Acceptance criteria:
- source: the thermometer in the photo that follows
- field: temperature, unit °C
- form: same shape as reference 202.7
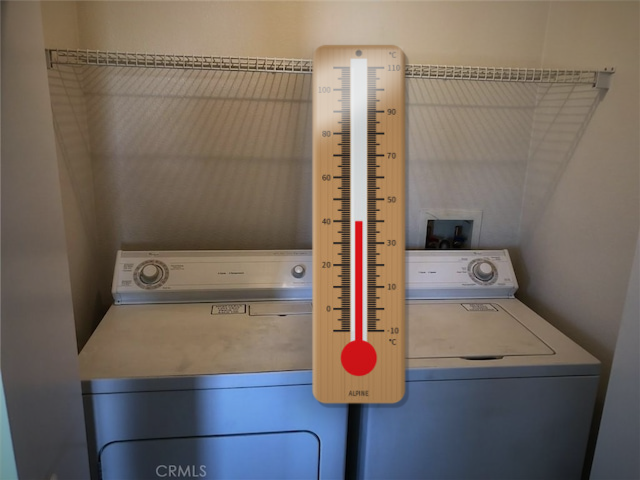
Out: 40
